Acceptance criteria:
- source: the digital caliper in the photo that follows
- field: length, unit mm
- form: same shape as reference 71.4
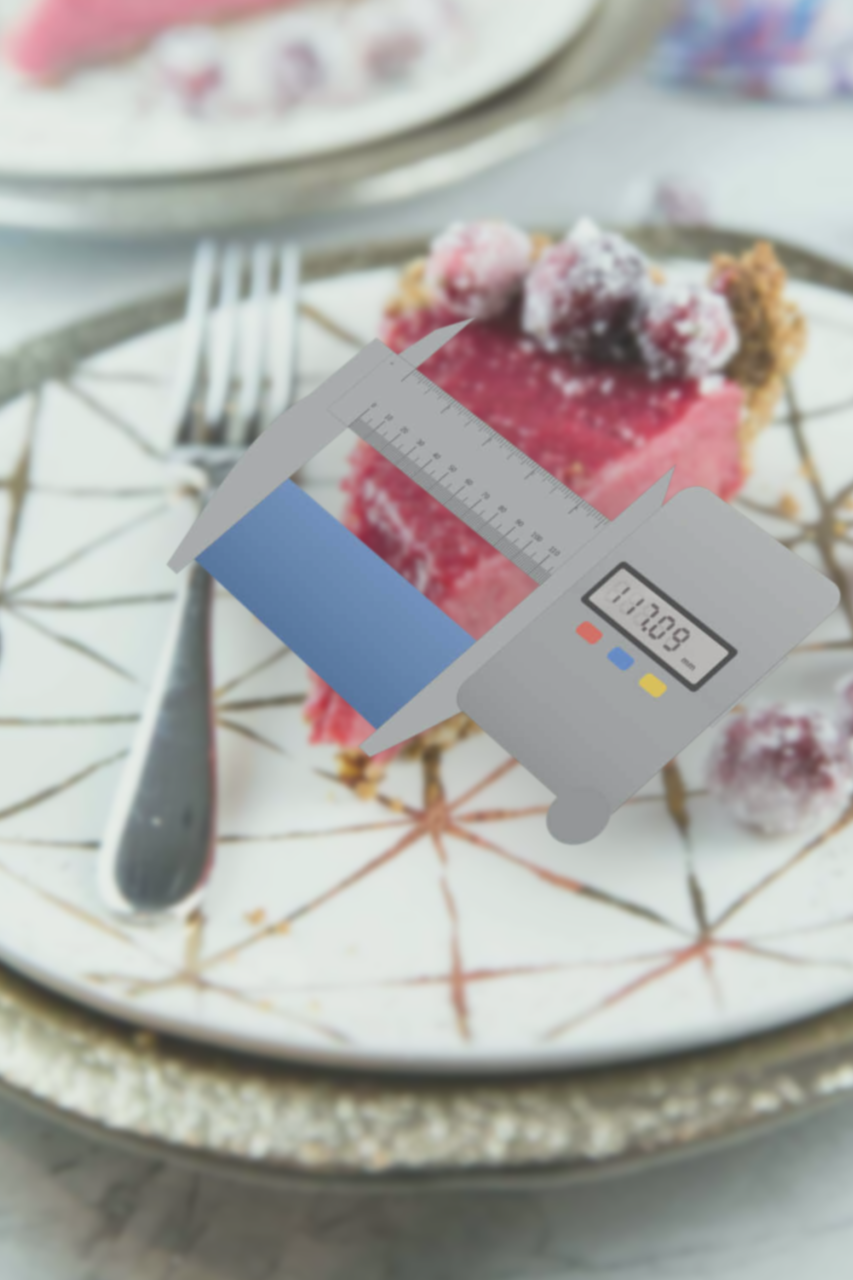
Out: 117.09
